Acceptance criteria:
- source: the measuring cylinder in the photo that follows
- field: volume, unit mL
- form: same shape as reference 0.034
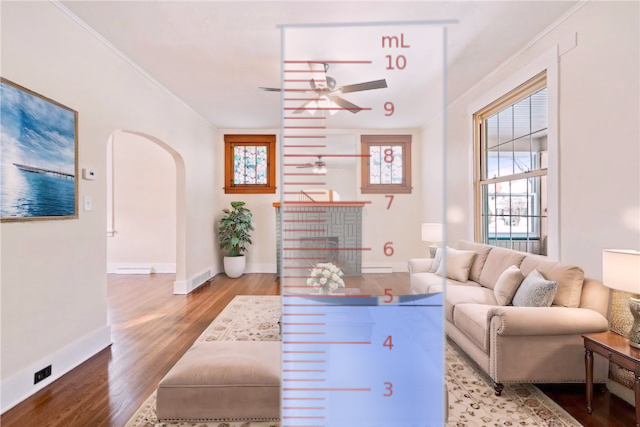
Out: 4.8
